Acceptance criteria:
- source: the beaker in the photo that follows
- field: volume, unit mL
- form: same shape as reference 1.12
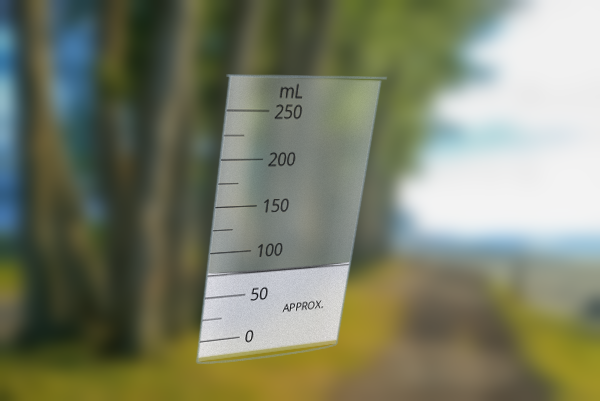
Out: 75
